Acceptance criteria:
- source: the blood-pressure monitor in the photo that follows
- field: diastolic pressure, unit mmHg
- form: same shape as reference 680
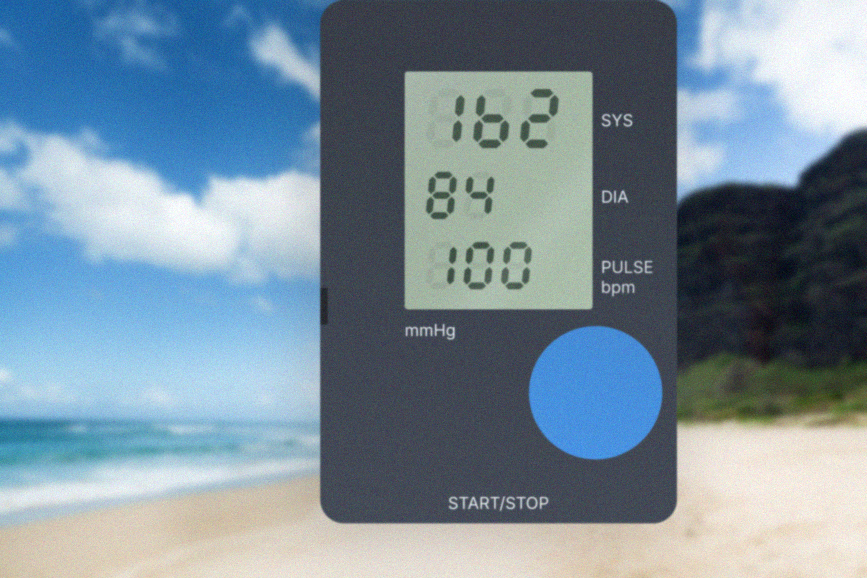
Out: 84
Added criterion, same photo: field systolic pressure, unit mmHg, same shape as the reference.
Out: 162
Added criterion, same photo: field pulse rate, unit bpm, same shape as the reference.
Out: 100
